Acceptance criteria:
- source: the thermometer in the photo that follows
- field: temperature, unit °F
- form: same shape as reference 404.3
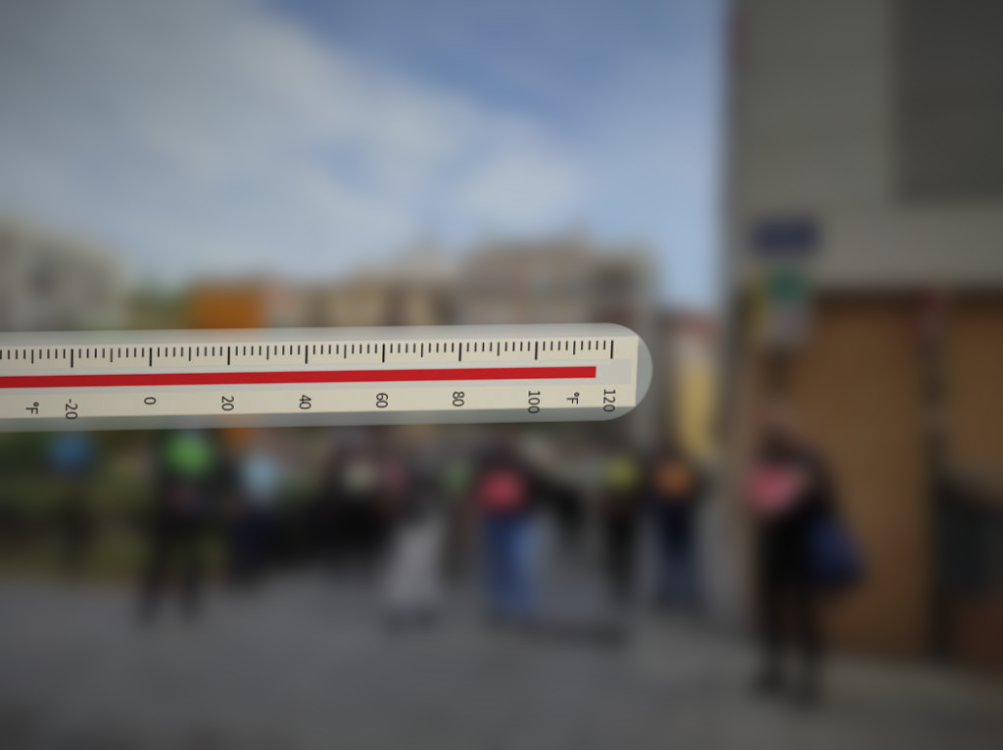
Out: 116
